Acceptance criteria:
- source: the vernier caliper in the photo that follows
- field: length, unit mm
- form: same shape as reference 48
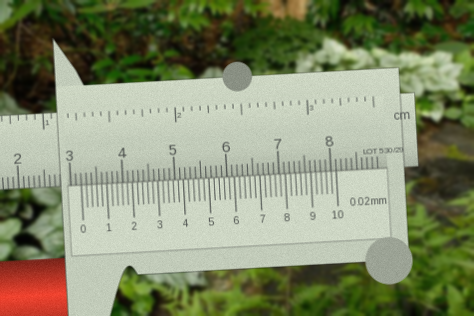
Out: 32.0
